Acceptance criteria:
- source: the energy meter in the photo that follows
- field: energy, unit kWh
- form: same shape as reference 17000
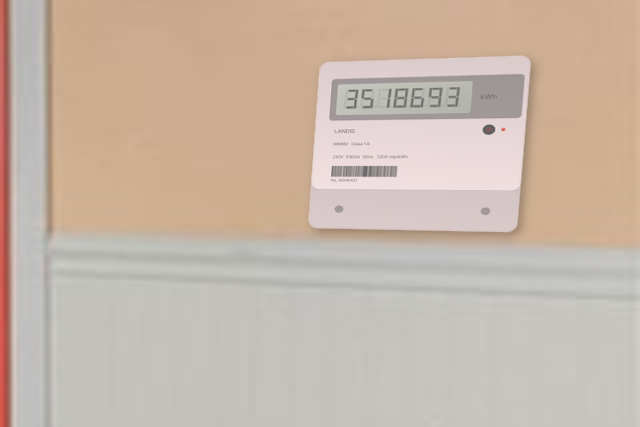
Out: 3518693
